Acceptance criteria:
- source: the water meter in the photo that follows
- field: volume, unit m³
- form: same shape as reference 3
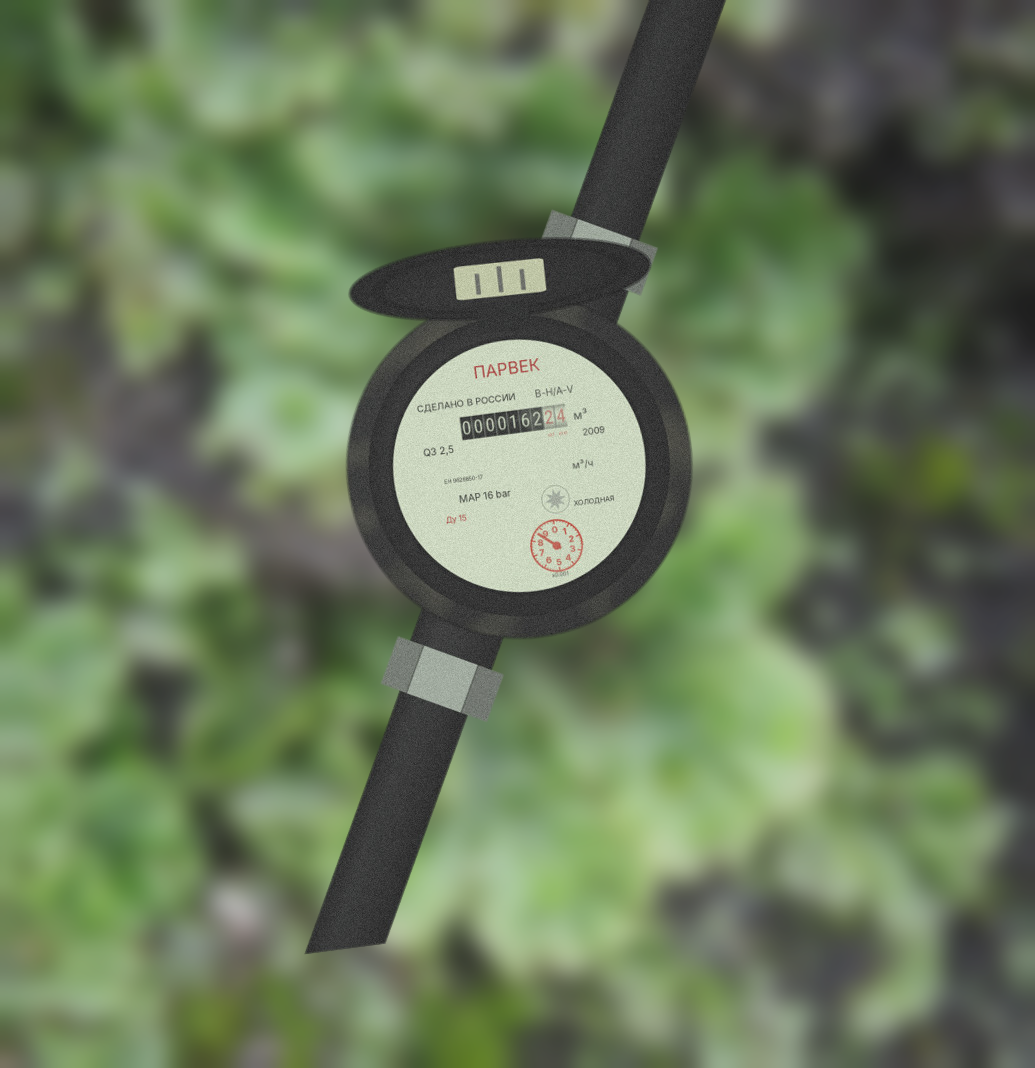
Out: 162.248
